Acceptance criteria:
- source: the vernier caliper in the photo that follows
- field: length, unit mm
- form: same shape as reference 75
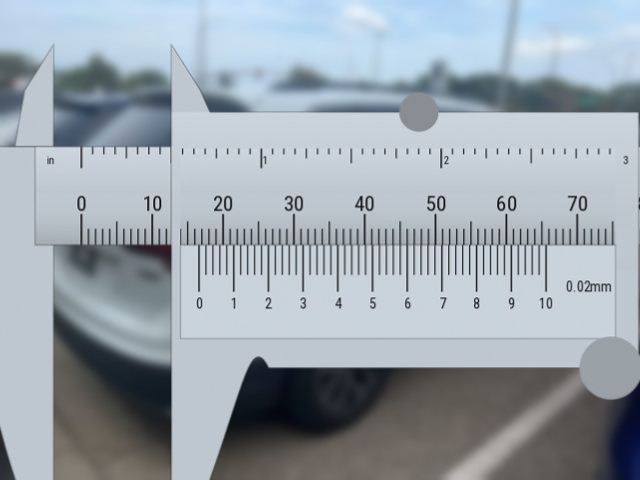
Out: 16.6
